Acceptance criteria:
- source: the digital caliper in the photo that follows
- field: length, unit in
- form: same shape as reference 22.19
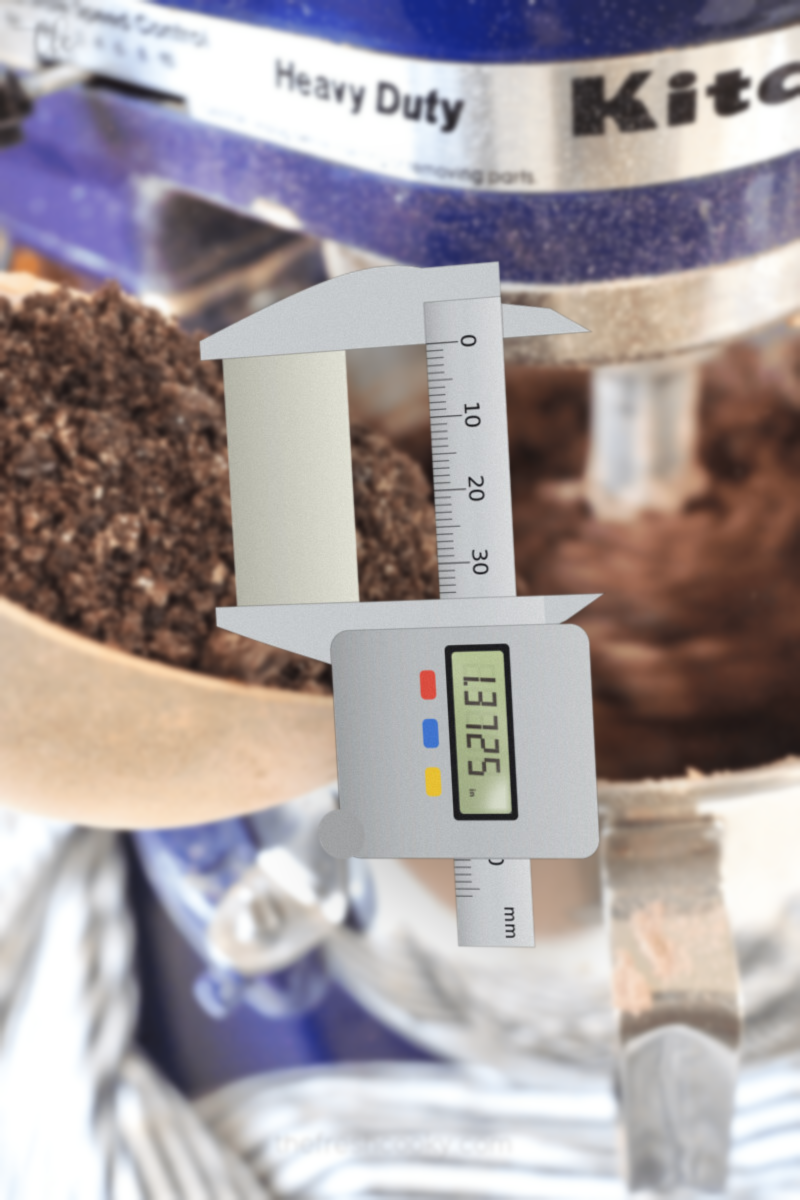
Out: 1.3725
